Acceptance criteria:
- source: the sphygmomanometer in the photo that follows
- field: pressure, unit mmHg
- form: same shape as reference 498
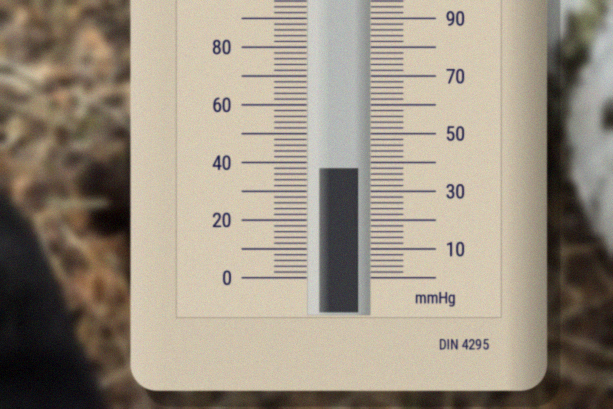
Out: 38
